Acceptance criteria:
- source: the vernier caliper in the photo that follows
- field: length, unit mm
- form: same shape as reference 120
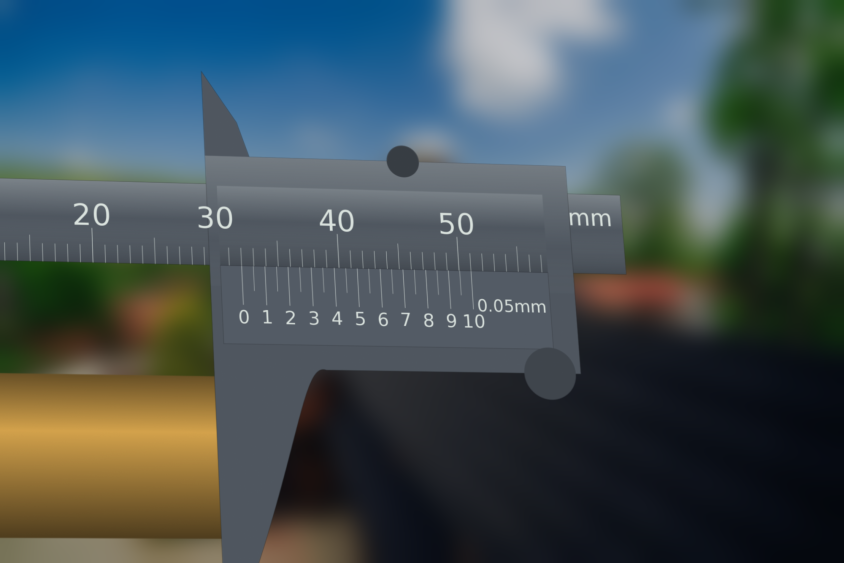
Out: 32.0
